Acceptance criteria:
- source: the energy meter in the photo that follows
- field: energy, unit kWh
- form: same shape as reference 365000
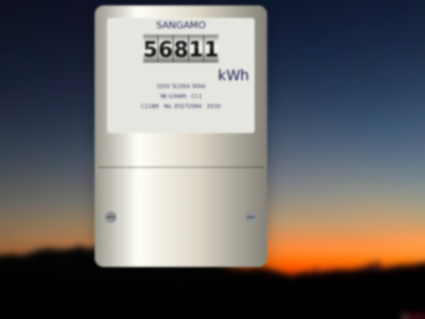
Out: 56811
